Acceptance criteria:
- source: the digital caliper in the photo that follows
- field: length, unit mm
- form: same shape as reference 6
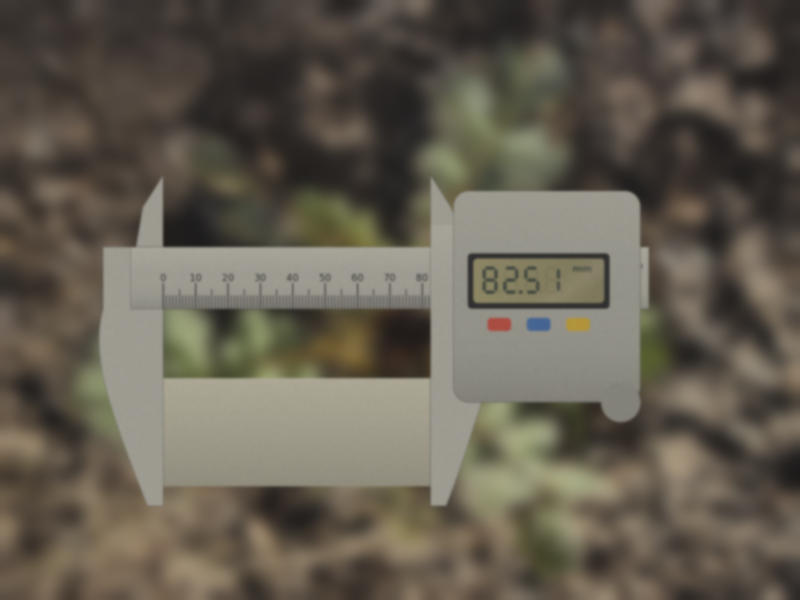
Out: 82.51
